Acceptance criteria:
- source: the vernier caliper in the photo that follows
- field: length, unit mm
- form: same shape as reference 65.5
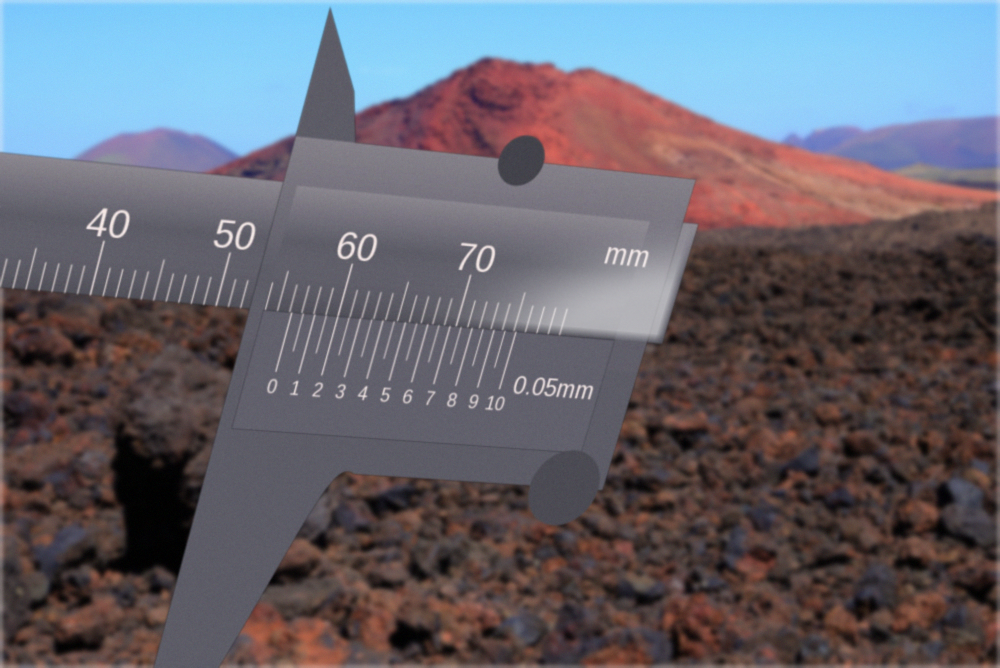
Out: 56.2
